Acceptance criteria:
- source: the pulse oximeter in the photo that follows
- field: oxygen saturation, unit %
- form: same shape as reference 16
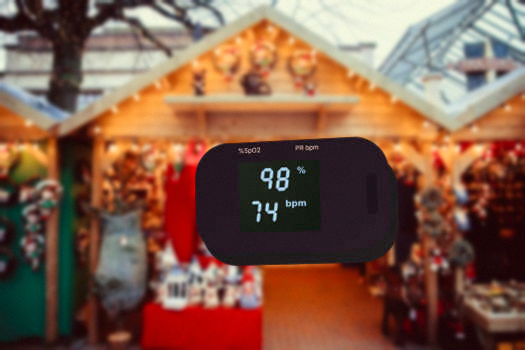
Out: 98
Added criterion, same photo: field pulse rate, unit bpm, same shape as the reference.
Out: 74
